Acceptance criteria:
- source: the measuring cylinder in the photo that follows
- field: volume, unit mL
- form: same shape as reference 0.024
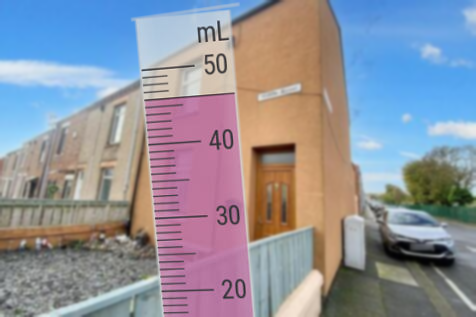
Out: 46
